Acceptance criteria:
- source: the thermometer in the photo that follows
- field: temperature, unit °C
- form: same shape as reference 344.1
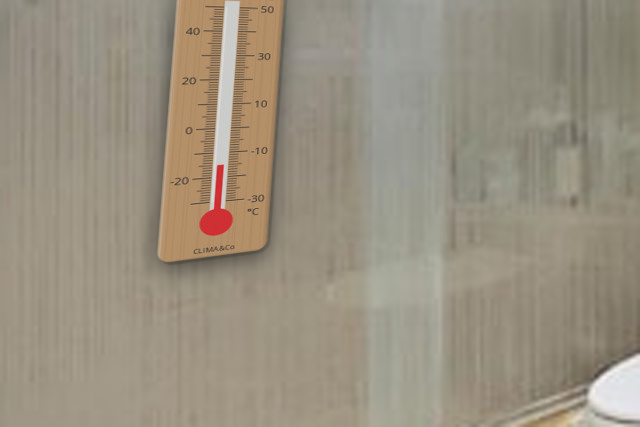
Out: -15
